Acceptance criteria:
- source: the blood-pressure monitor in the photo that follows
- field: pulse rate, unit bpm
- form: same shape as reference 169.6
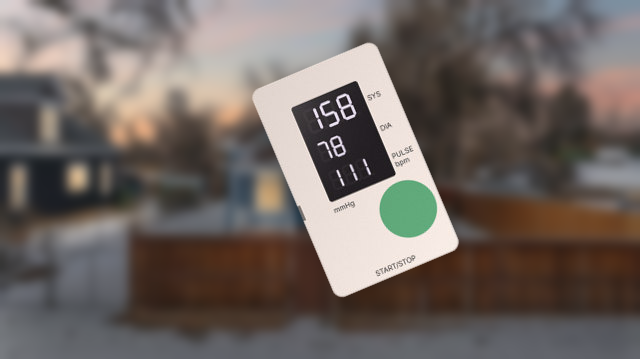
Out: 111
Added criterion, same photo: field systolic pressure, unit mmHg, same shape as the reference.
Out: 158
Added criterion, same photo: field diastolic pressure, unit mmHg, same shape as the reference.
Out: 78
